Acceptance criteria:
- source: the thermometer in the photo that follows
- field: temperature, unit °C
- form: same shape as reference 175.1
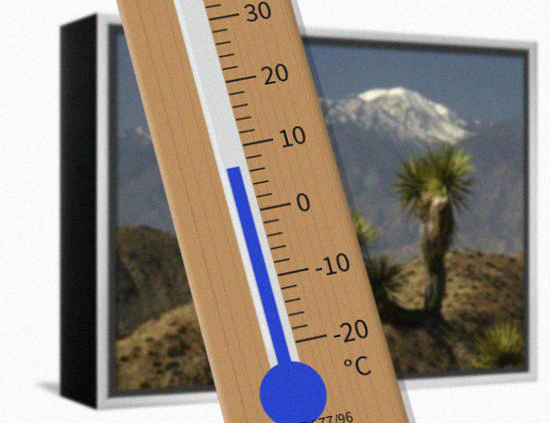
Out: 7
